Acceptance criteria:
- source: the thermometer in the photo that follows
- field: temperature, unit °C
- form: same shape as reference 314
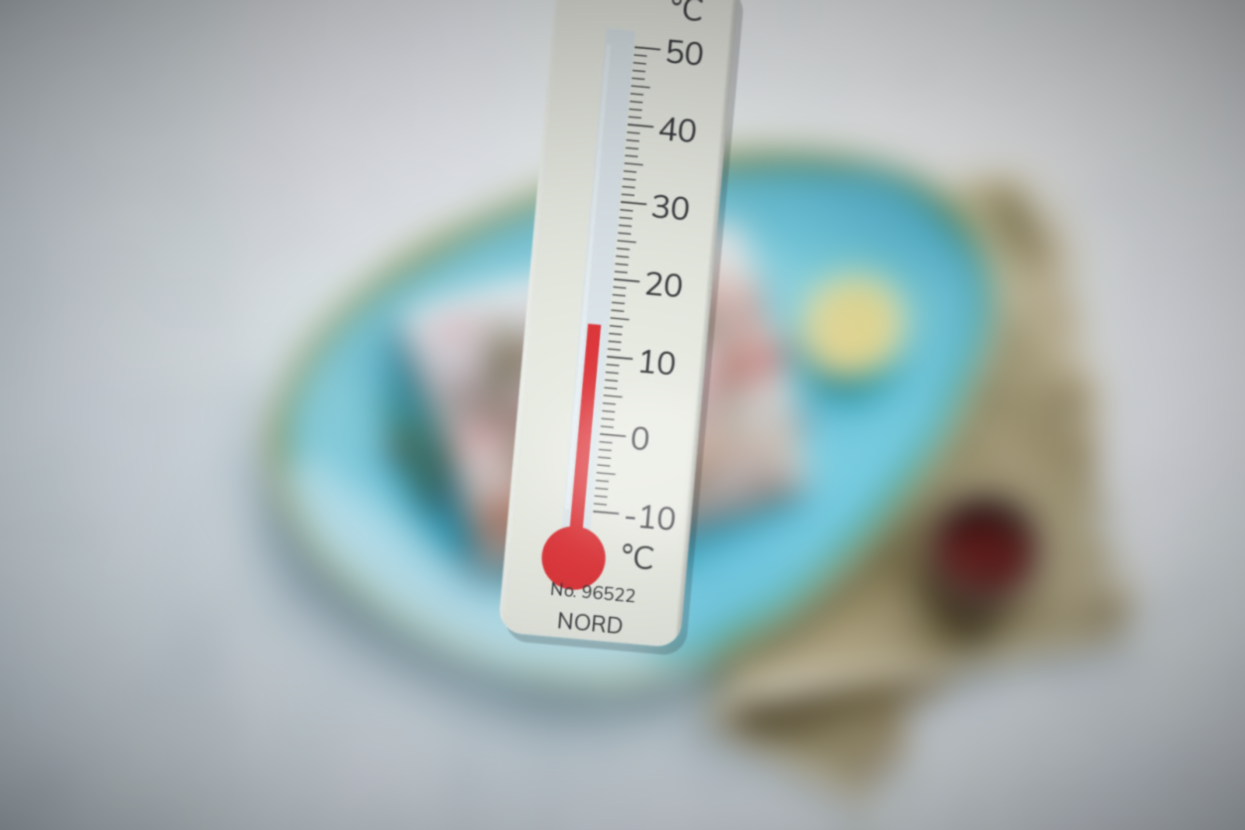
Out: 14
